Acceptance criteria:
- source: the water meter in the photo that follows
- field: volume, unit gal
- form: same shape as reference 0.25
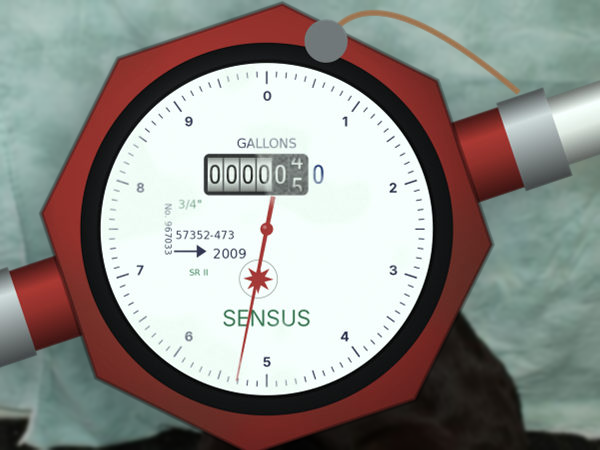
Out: 45.3
